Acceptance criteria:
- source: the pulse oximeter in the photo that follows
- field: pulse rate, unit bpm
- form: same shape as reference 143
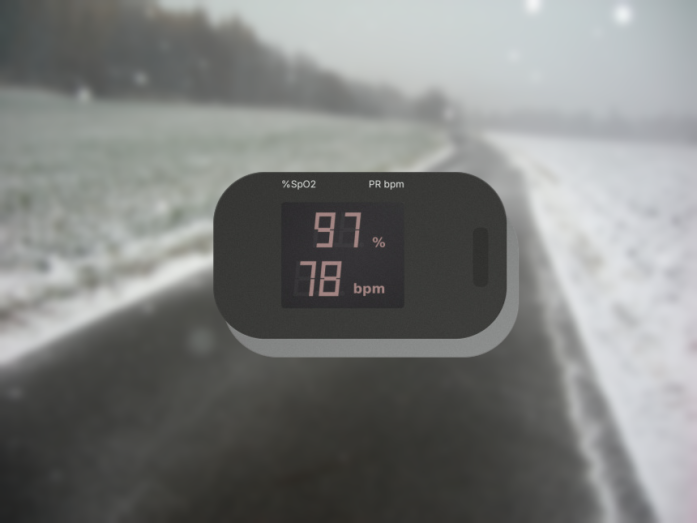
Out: 78
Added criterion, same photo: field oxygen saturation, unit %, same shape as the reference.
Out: 97
